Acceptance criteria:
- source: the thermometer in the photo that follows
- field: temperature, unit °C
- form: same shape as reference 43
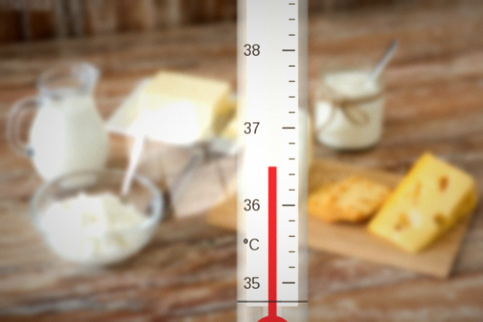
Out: 36.5
